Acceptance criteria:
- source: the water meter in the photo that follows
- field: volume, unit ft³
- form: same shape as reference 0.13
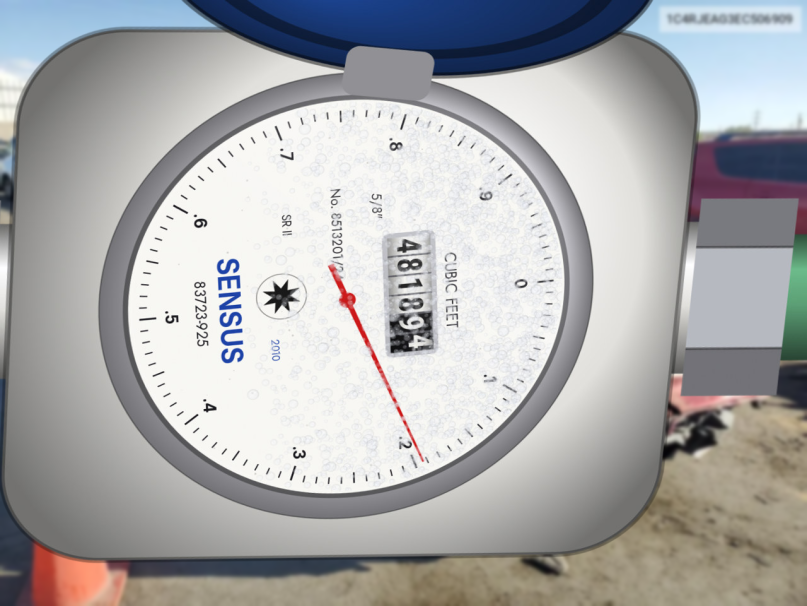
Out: 481894.19
